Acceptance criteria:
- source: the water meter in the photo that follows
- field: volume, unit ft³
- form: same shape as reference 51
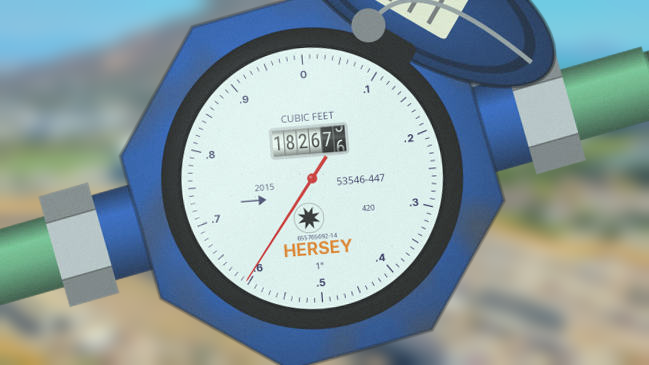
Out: 182675.60
